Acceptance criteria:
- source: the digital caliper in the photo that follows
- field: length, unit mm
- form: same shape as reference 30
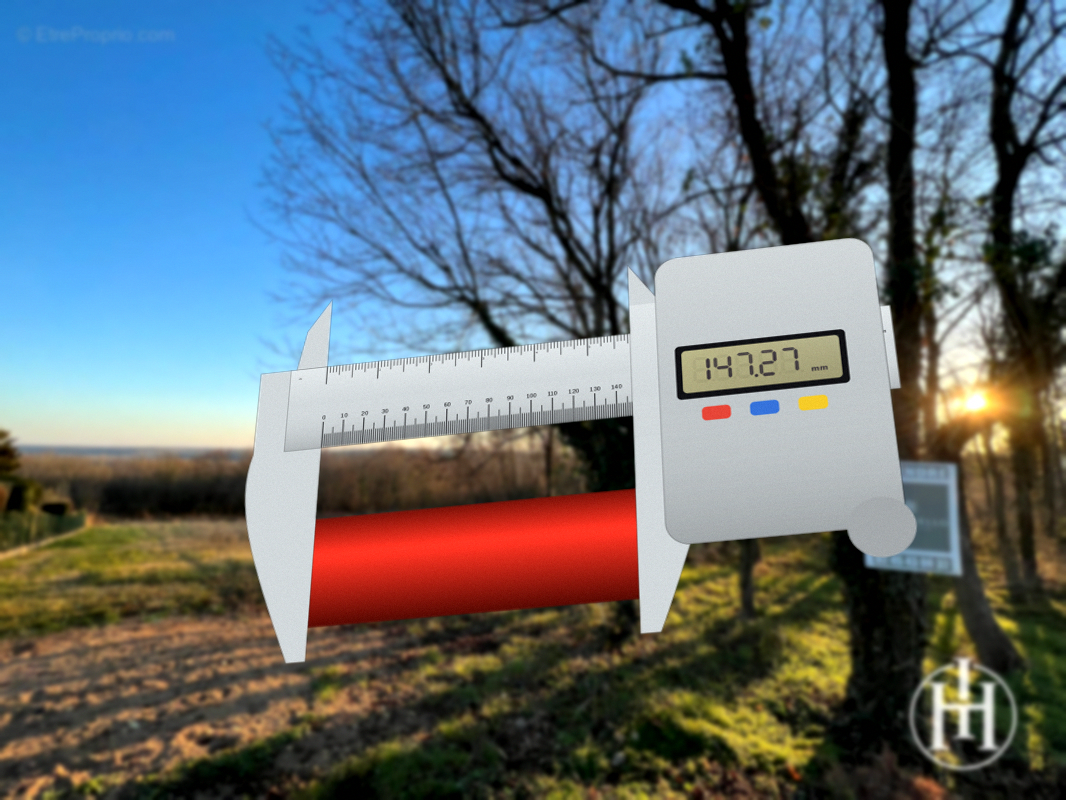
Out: 147.27
